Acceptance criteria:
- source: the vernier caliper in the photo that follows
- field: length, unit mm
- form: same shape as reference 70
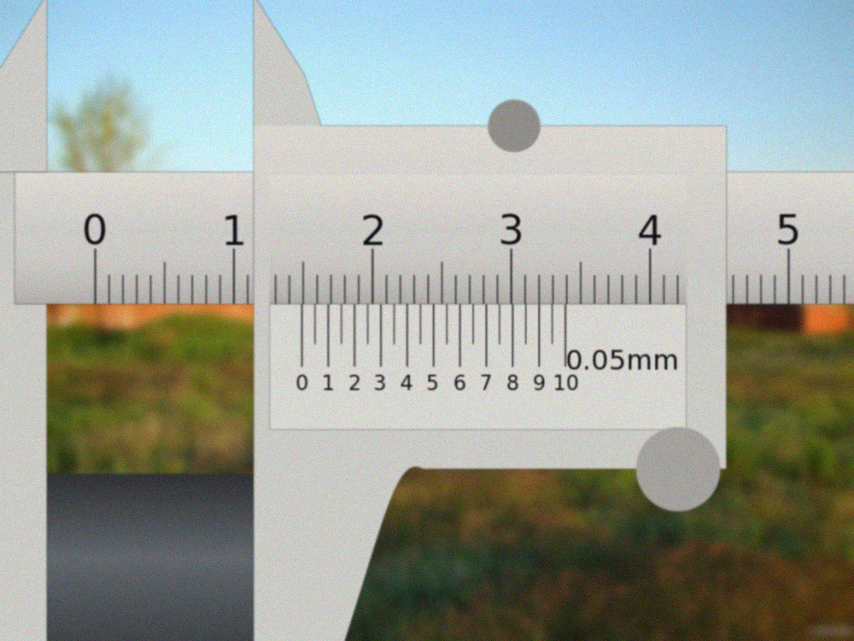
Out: 14.9
